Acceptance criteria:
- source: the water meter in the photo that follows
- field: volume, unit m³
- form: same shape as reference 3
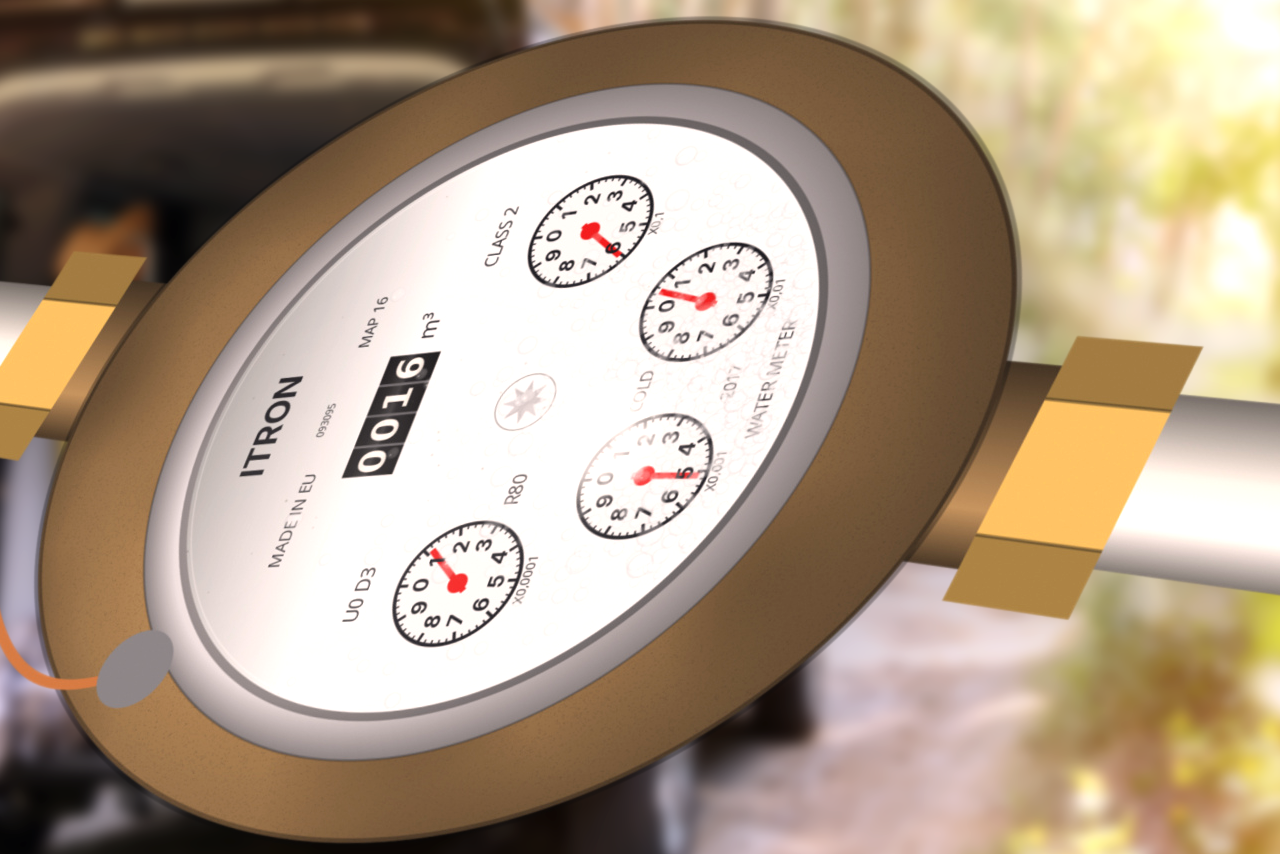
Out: 16.6051
